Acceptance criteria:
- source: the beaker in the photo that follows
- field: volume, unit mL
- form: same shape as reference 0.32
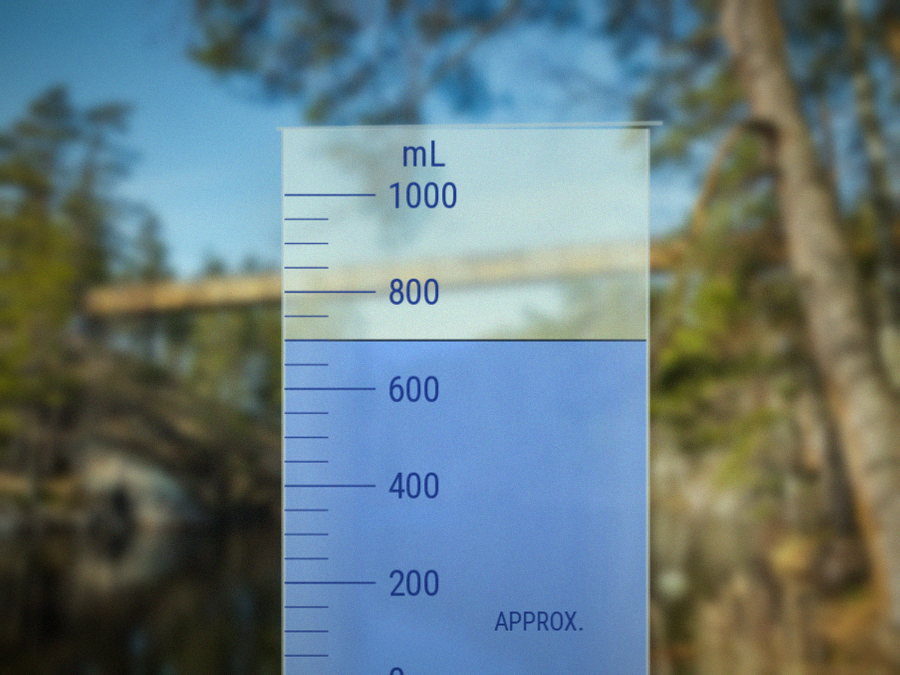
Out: 700
